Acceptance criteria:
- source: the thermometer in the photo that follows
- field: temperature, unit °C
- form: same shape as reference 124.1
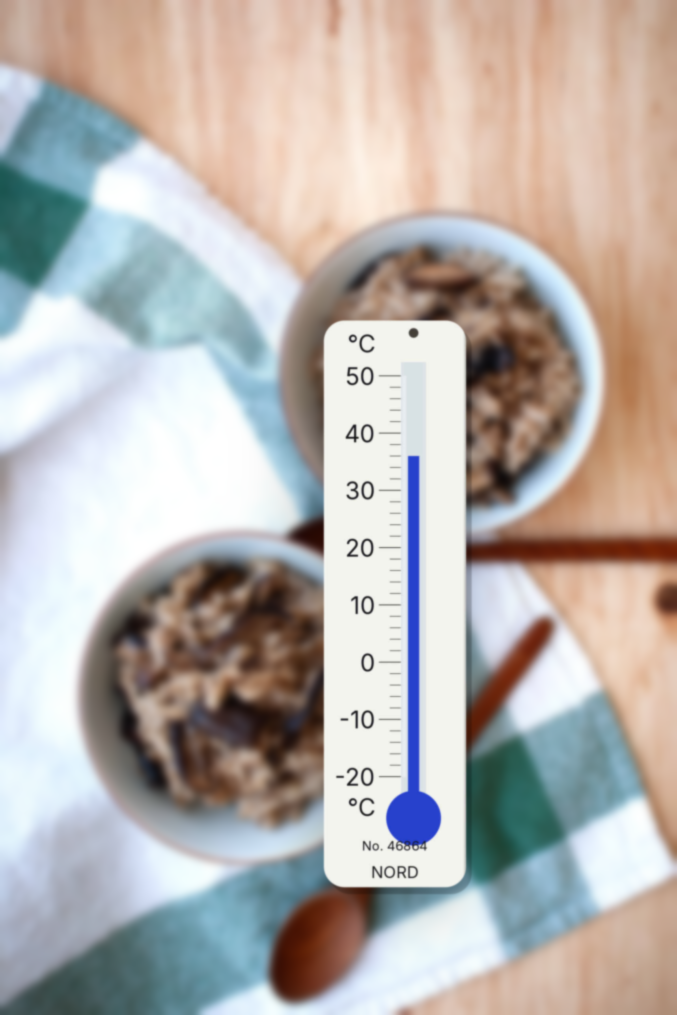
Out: 36
